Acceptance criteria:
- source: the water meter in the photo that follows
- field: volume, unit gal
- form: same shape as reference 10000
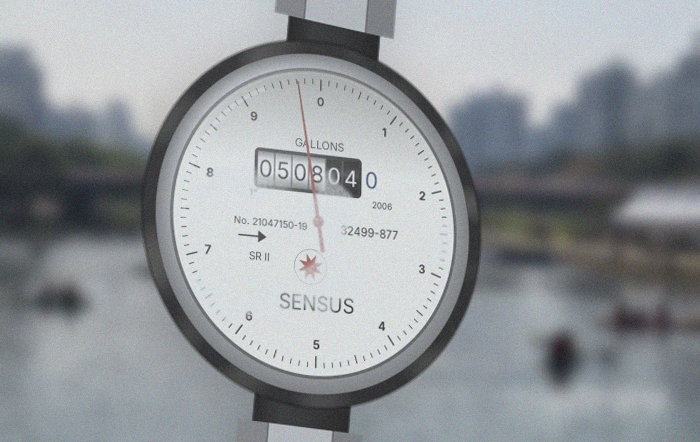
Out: 508039.7
